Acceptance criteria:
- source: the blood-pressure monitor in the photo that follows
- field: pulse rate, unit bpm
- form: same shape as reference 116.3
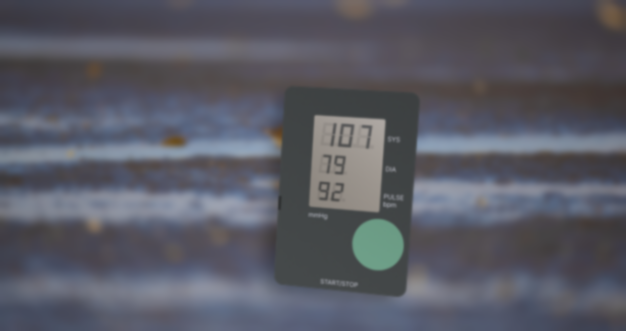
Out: 92
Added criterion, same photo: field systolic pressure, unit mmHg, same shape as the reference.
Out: 107
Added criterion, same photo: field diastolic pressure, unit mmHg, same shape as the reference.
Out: 79
